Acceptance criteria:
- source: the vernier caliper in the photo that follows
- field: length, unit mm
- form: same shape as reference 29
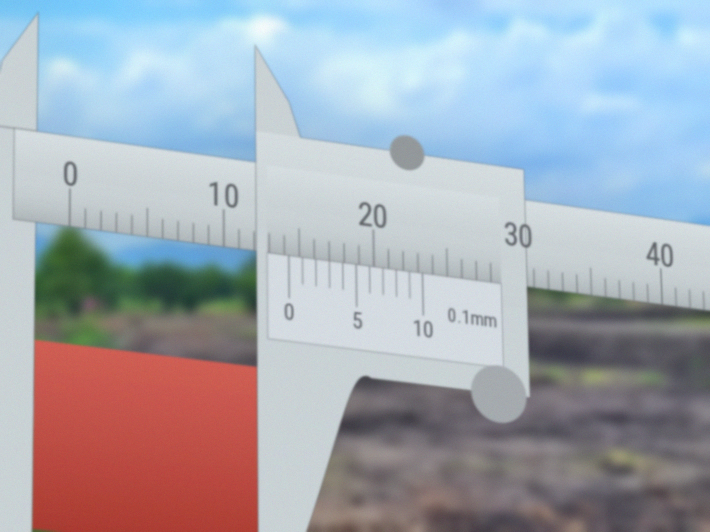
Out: 14.3
